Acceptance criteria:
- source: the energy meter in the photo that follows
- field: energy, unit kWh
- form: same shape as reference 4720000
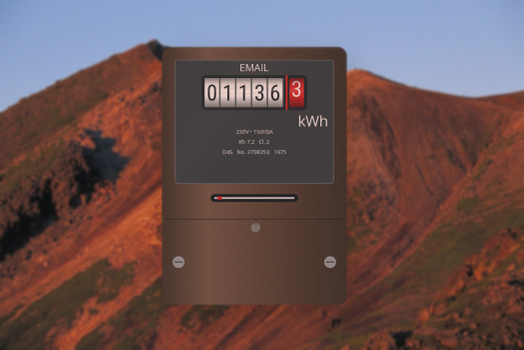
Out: 1136.3
